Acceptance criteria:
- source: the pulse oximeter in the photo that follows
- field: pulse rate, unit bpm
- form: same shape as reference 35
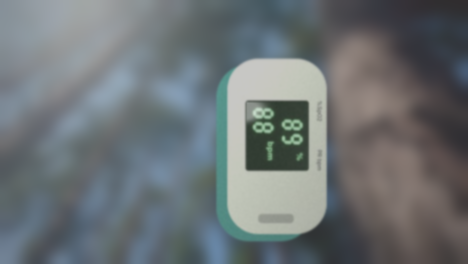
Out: 88
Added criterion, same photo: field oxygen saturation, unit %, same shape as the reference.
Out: 89
